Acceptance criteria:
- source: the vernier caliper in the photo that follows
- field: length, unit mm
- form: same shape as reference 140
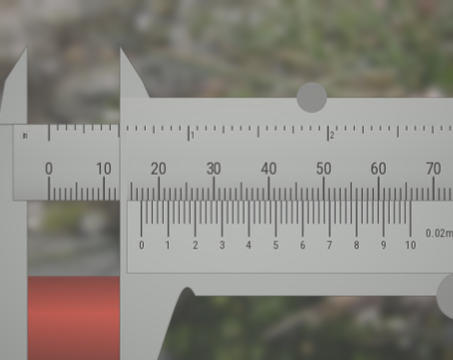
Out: 16.8
